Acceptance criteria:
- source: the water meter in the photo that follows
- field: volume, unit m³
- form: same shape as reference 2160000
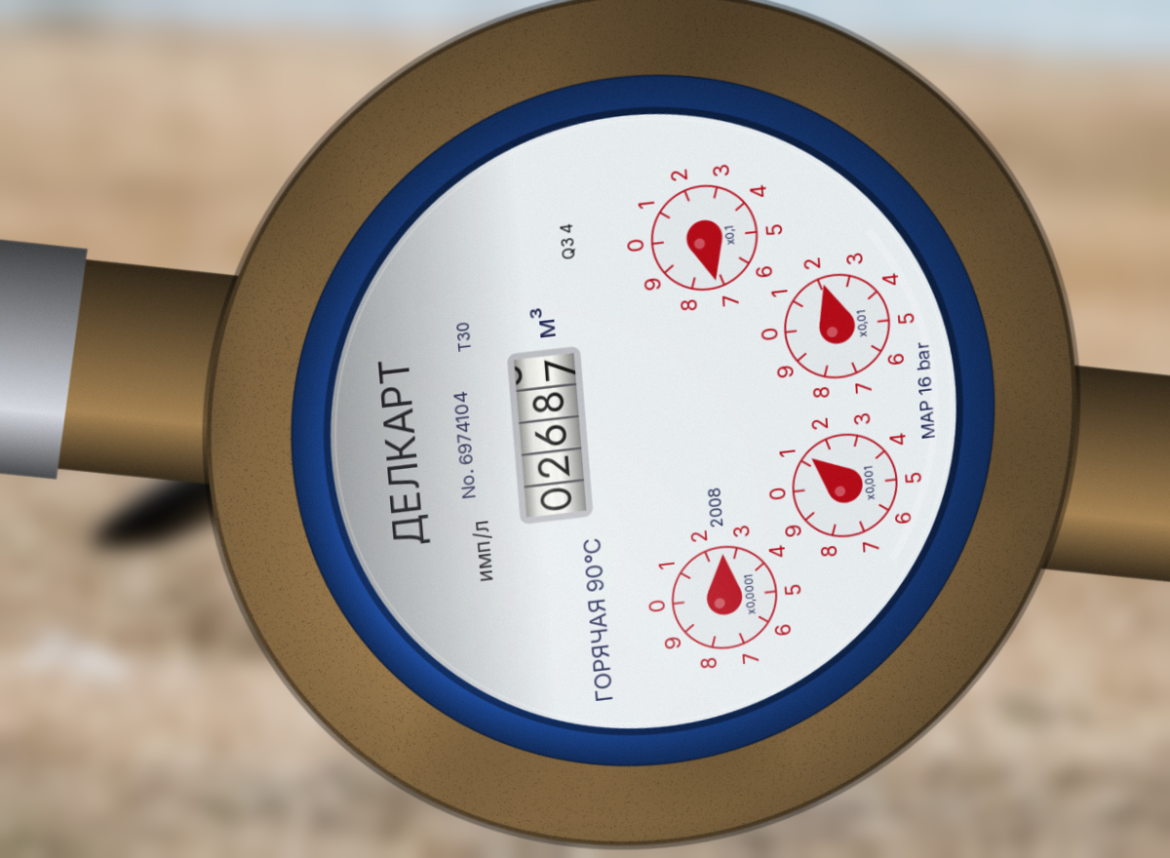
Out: 2686.7212
